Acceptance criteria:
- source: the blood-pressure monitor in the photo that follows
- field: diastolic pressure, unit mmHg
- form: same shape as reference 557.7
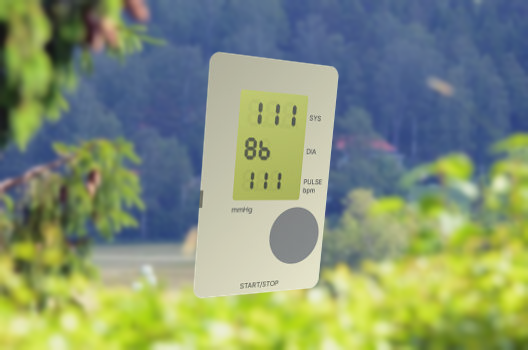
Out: 86
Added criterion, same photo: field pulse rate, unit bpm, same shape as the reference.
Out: 111
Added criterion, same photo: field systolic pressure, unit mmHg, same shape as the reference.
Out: 111
